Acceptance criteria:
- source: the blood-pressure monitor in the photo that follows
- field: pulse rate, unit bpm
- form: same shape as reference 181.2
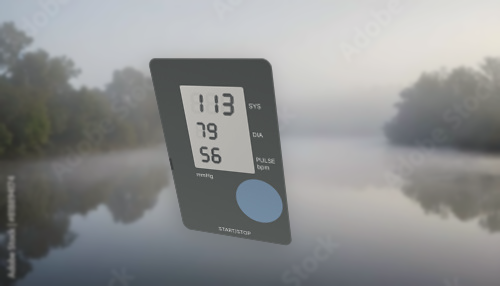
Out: 56
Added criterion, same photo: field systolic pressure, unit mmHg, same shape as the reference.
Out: 113
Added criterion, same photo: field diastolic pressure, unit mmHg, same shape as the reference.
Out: 79
